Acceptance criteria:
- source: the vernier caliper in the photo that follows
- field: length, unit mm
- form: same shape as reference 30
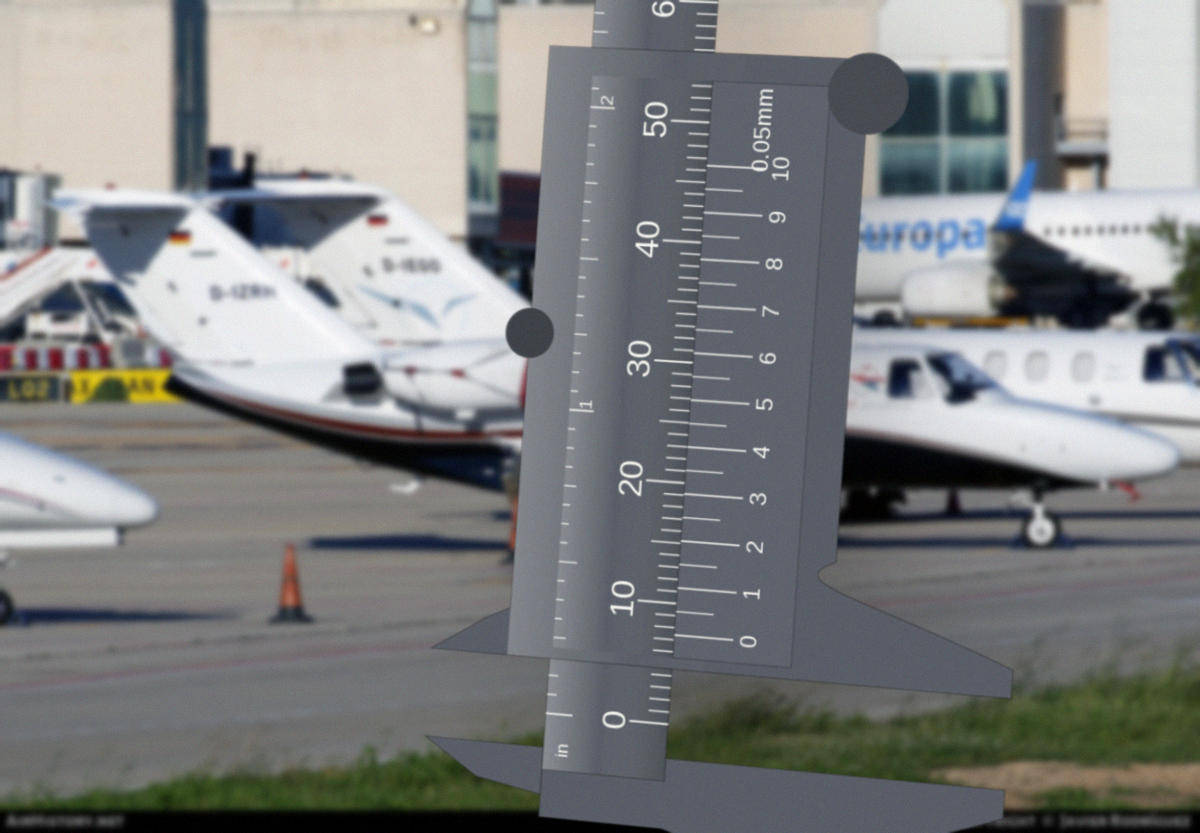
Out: 7.4
